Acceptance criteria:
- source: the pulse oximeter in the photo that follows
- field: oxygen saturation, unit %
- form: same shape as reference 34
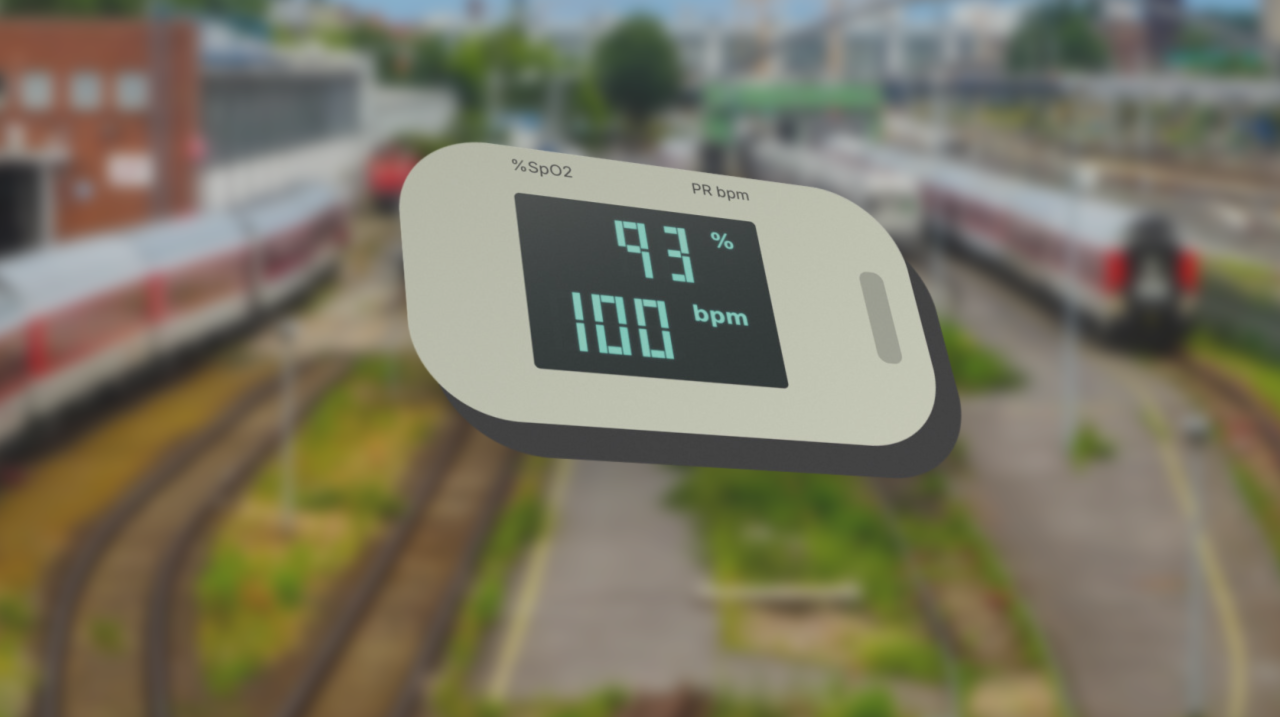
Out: 93
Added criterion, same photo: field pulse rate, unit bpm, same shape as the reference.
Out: 100
